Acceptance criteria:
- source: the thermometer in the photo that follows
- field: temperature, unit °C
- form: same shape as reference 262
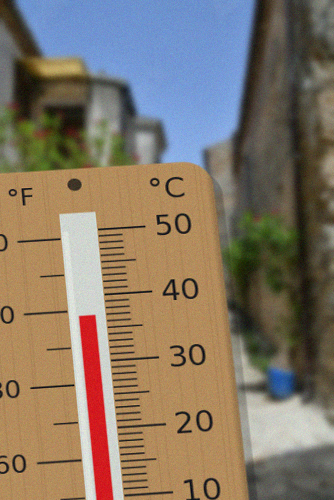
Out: 37
